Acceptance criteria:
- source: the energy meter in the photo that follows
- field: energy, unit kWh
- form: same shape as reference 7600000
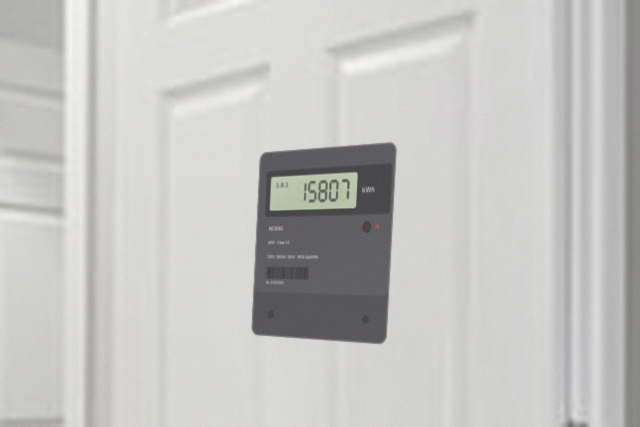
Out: 15807
